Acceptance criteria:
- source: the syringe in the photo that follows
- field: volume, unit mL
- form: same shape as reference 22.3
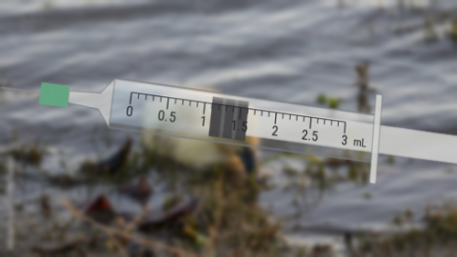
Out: 1.1
